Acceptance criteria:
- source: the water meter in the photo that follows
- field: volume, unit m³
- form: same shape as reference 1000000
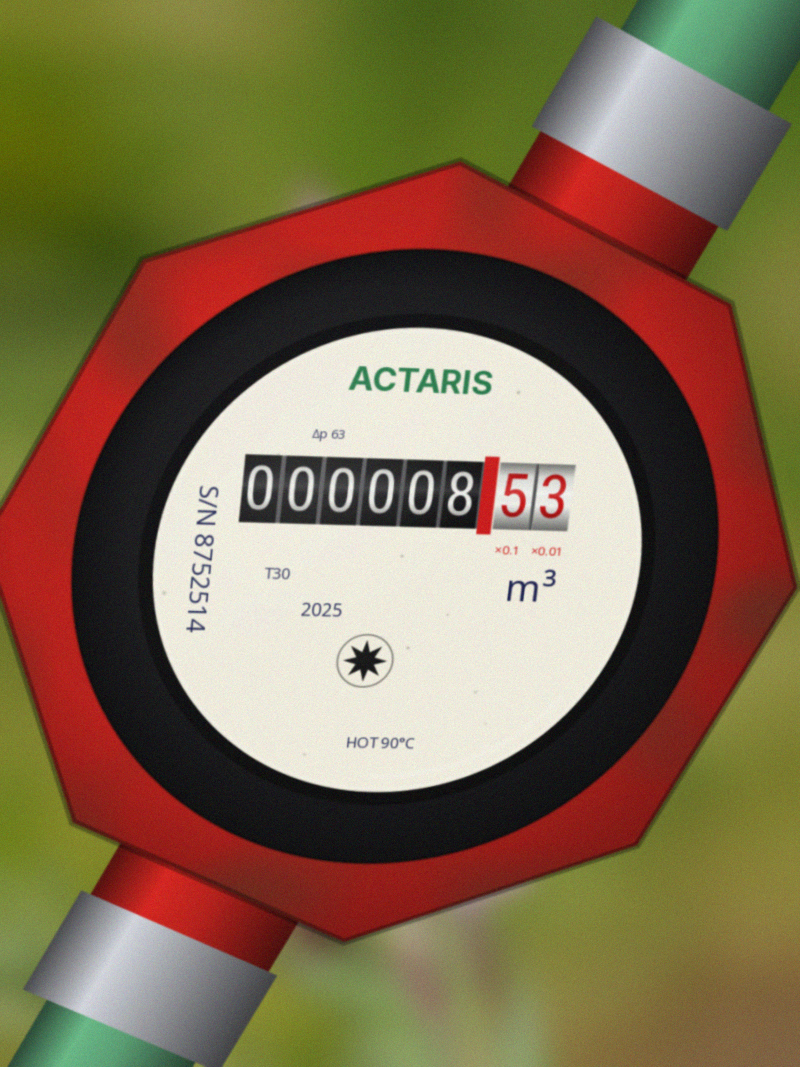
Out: 8.53
